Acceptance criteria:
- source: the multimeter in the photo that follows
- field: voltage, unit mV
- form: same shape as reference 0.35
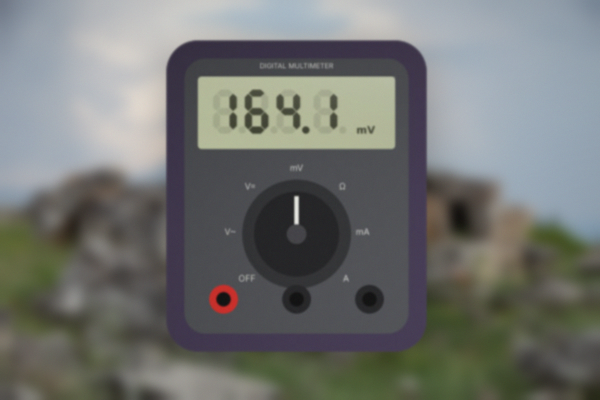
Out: 164.1
